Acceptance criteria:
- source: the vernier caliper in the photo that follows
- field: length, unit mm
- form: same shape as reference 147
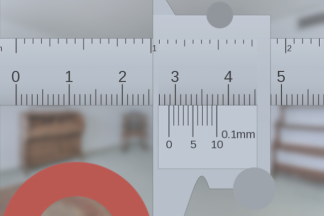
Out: 28.8
